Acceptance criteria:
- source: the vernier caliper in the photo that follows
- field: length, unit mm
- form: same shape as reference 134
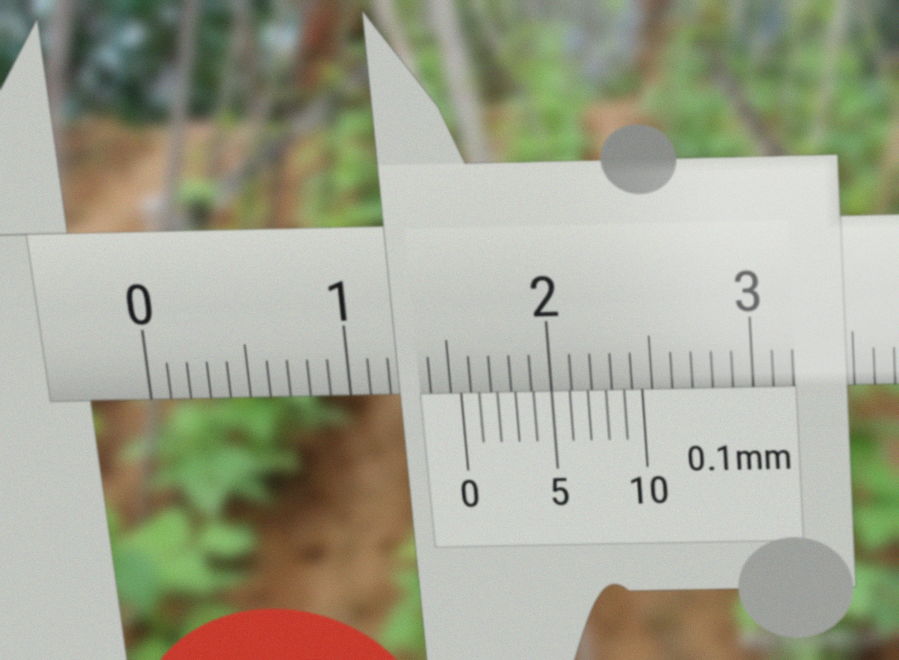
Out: 15.5
